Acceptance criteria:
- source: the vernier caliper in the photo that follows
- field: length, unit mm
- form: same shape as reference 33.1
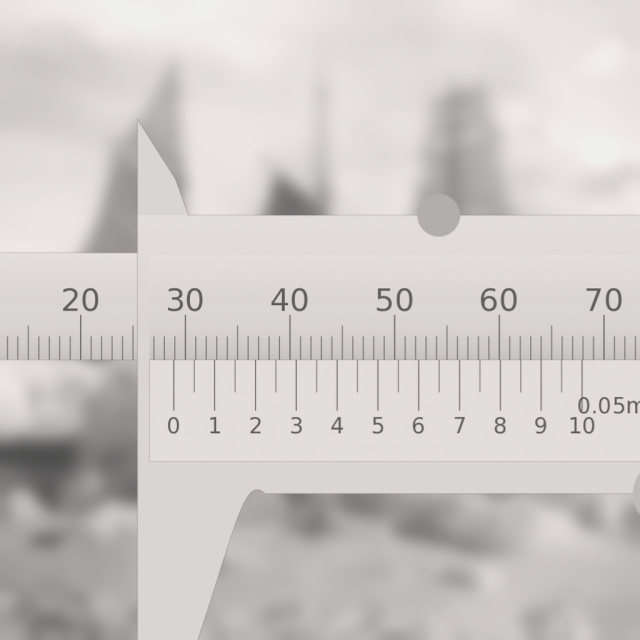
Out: 28.9
